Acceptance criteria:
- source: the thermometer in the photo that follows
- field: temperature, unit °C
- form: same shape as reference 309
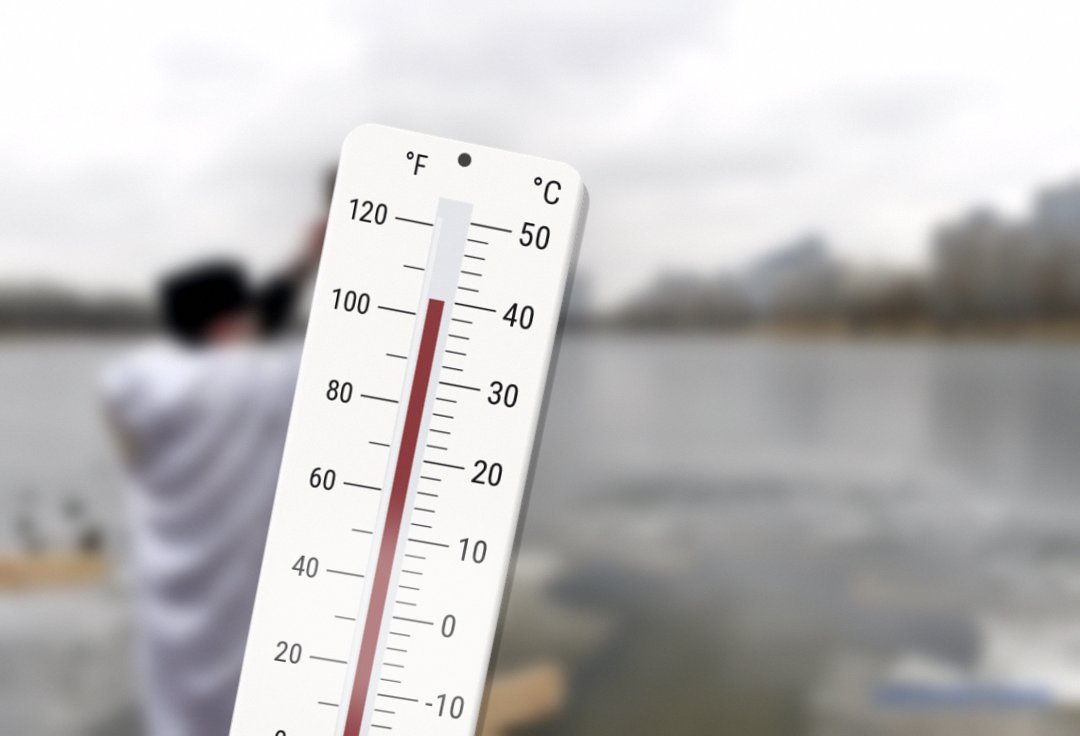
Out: 40
